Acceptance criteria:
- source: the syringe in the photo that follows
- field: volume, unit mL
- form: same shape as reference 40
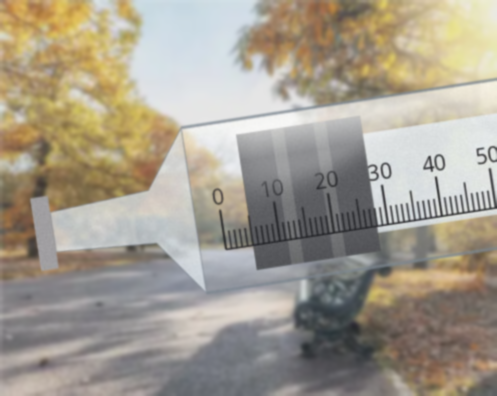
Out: 5
